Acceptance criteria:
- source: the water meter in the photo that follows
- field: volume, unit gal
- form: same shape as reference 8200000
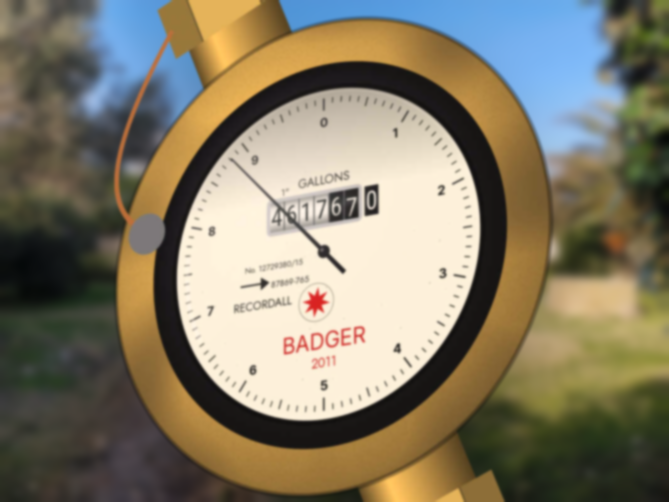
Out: 4617668.8
